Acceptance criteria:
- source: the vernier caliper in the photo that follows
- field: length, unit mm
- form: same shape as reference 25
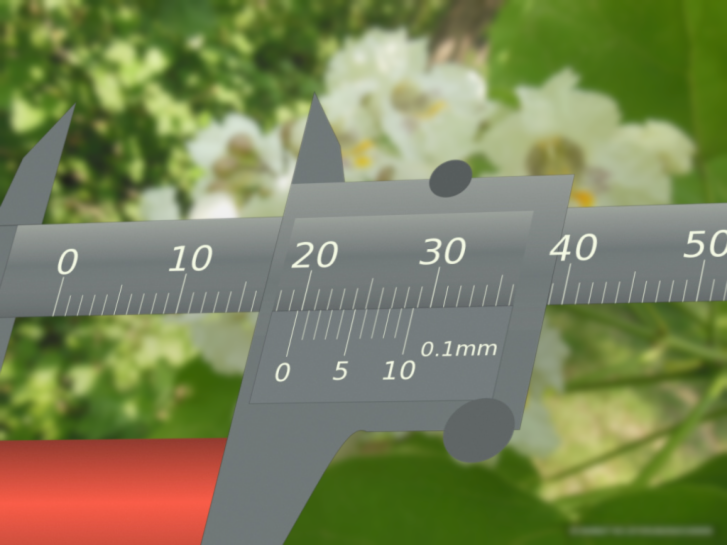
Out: 19.7
